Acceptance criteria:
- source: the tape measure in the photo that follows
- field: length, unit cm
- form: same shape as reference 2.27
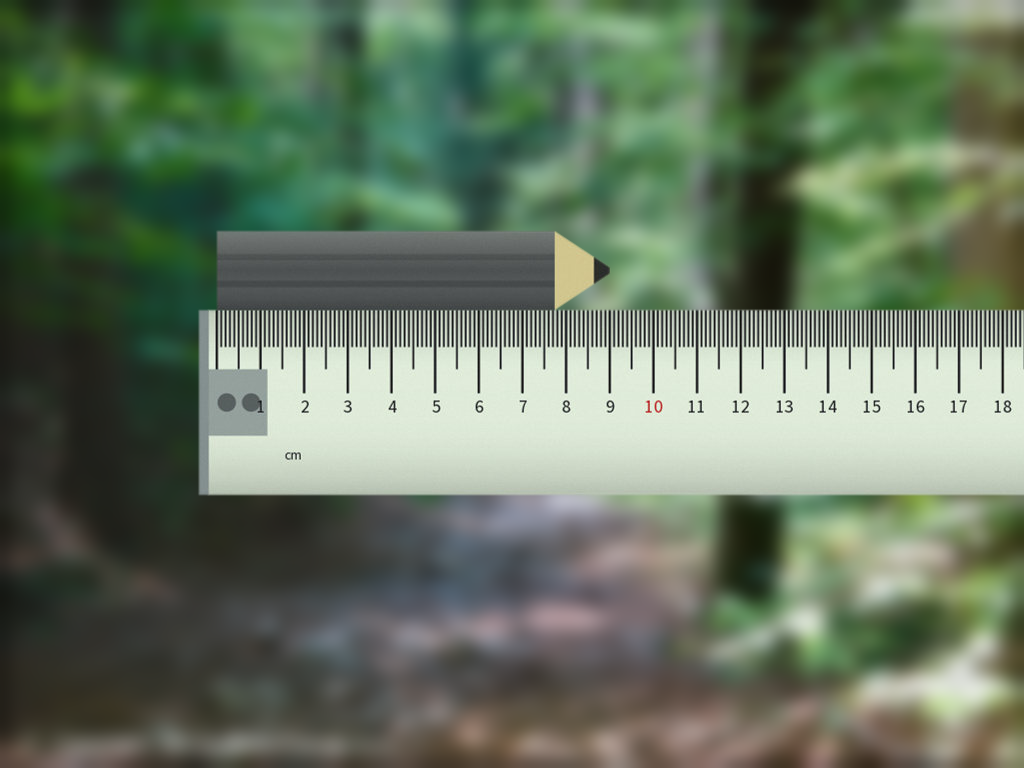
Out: 9
